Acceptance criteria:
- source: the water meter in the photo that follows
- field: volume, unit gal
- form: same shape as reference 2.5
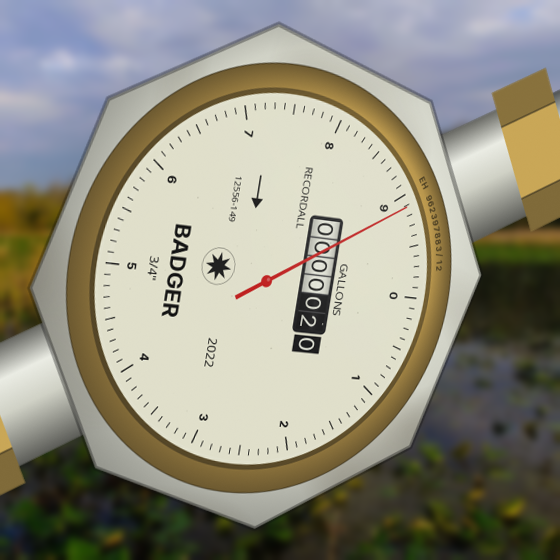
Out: 19.1
